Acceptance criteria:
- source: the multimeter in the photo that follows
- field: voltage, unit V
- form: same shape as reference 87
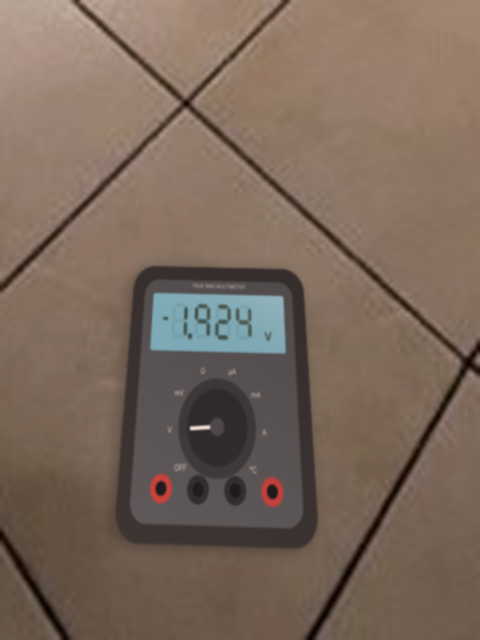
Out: -1.924
